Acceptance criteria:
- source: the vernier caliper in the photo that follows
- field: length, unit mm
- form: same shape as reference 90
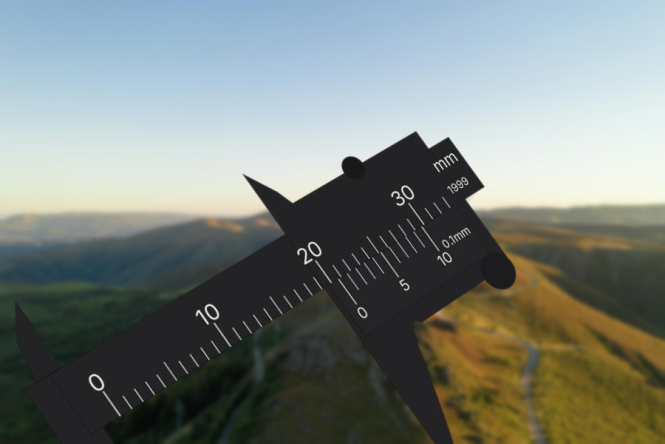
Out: 20.7
